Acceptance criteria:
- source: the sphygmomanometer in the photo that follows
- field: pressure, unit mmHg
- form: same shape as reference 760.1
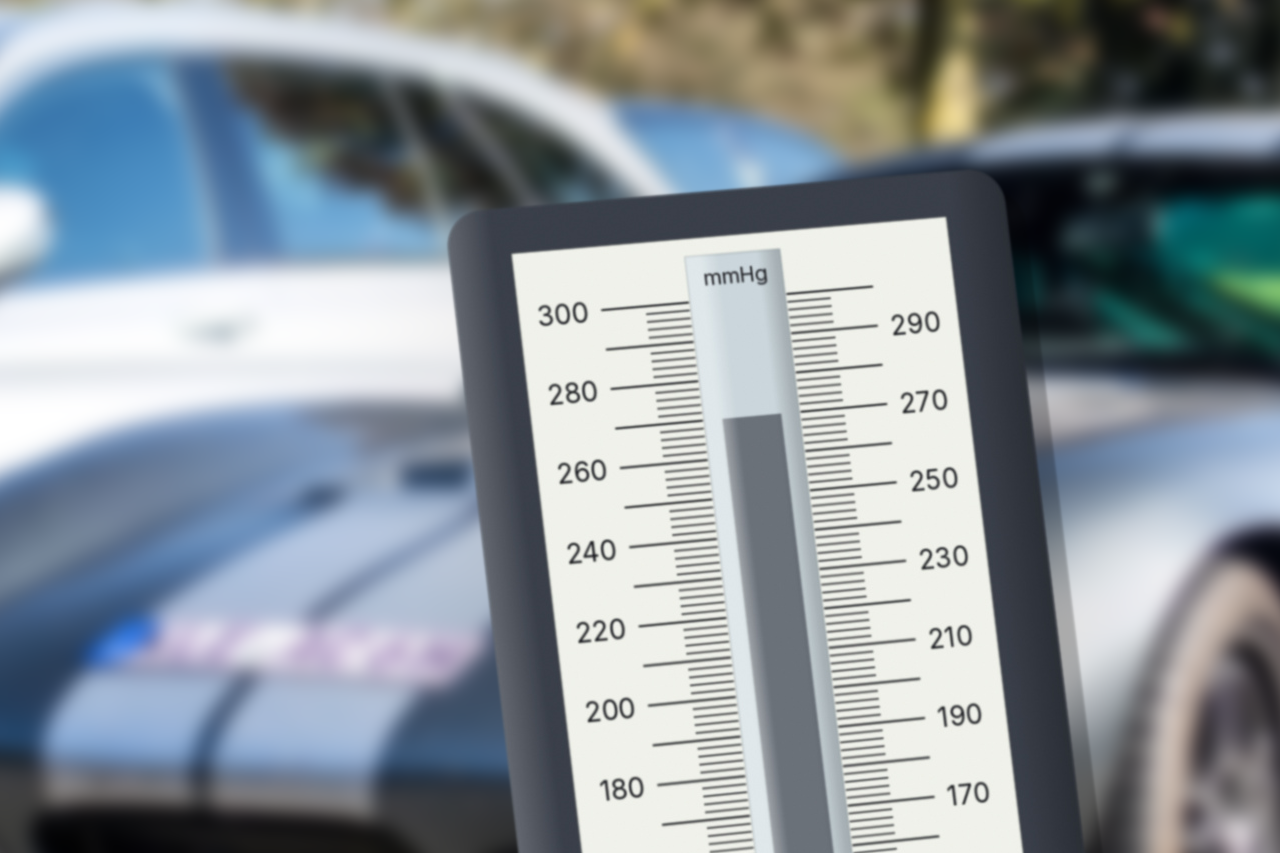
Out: 270
